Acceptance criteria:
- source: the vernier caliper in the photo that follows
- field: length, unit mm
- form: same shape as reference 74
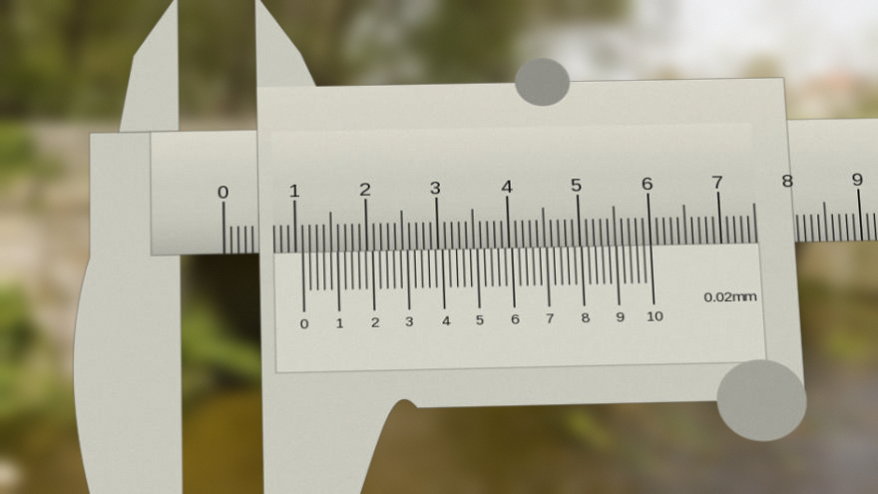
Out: 11.0
